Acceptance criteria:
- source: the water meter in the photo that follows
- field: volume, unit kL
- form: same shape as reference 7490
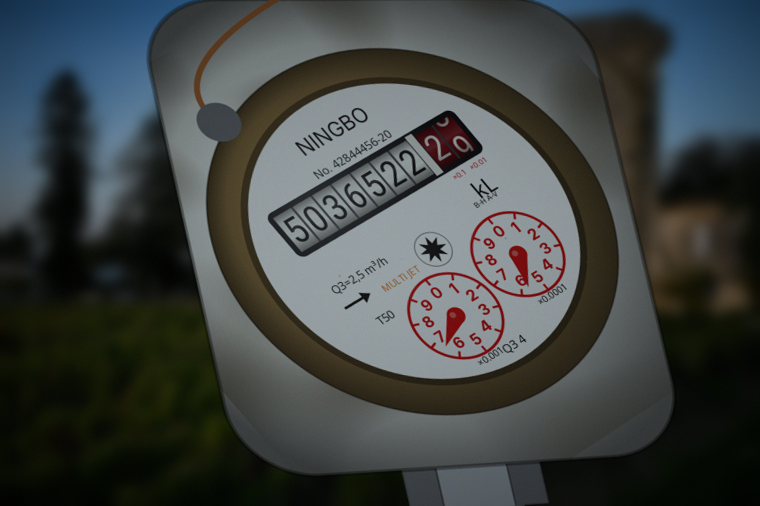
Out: 5036522.2865
